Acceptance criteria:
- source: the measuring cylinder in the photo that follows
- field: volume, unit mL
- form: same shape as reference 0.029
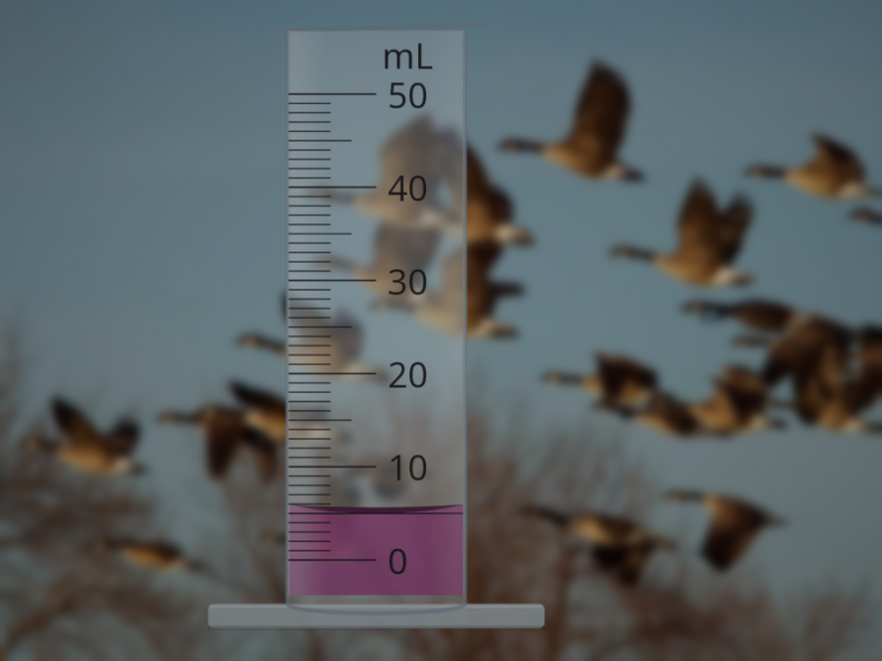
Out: 5
